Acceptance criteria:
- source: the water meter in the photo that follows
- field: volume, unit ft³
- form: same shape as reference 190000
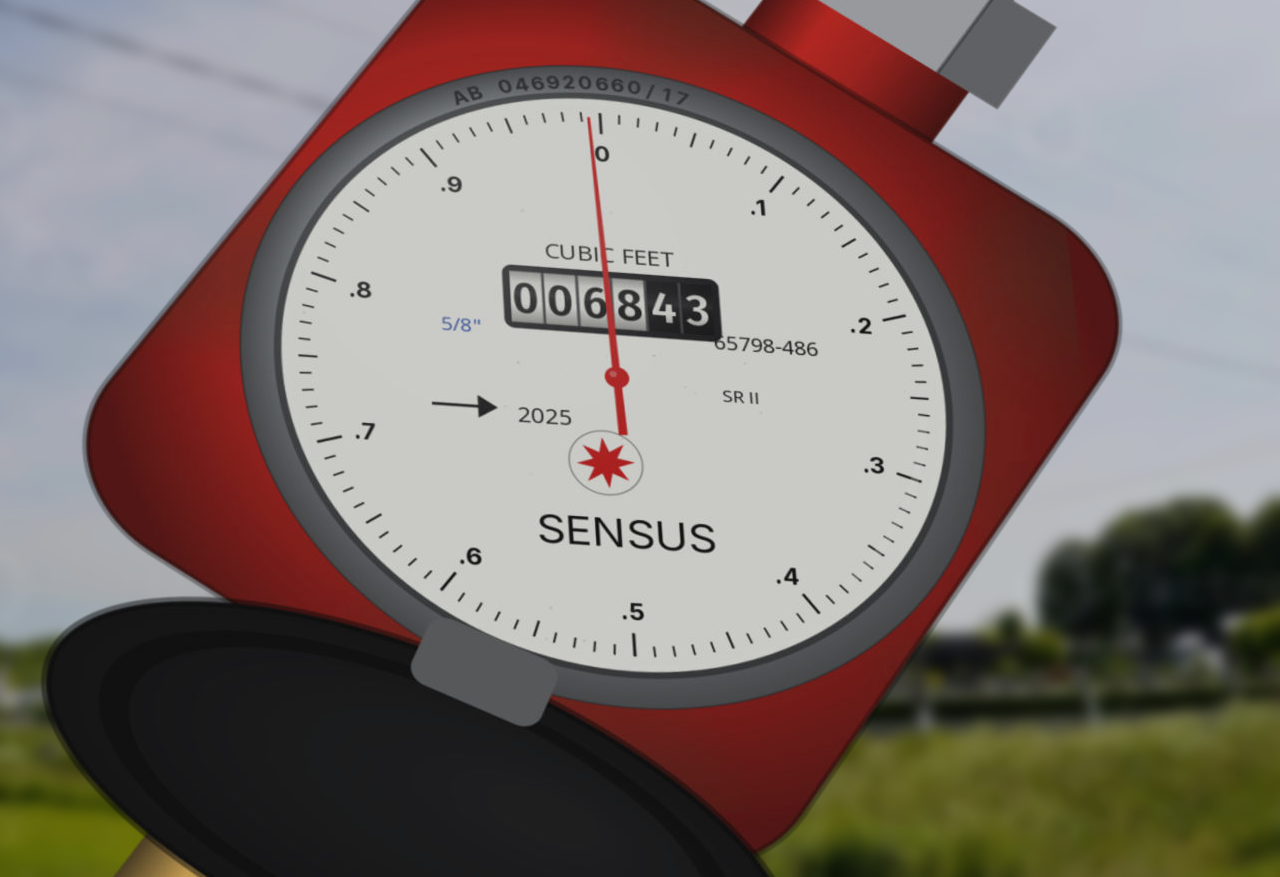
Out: 6842.99
